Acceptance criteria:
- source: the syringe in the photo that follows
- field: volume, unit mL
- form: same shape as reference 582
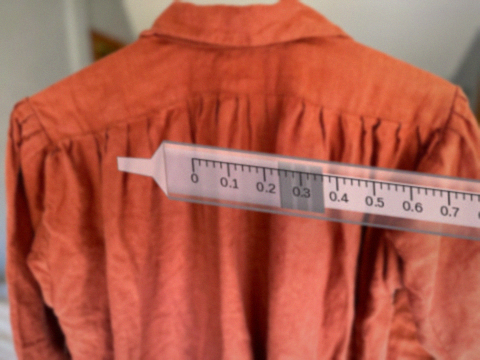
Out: 0.24
